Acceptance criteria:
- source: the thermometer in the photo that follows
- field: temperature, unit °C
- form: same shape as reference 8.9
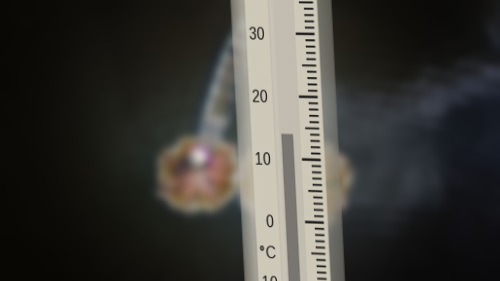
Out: 14
